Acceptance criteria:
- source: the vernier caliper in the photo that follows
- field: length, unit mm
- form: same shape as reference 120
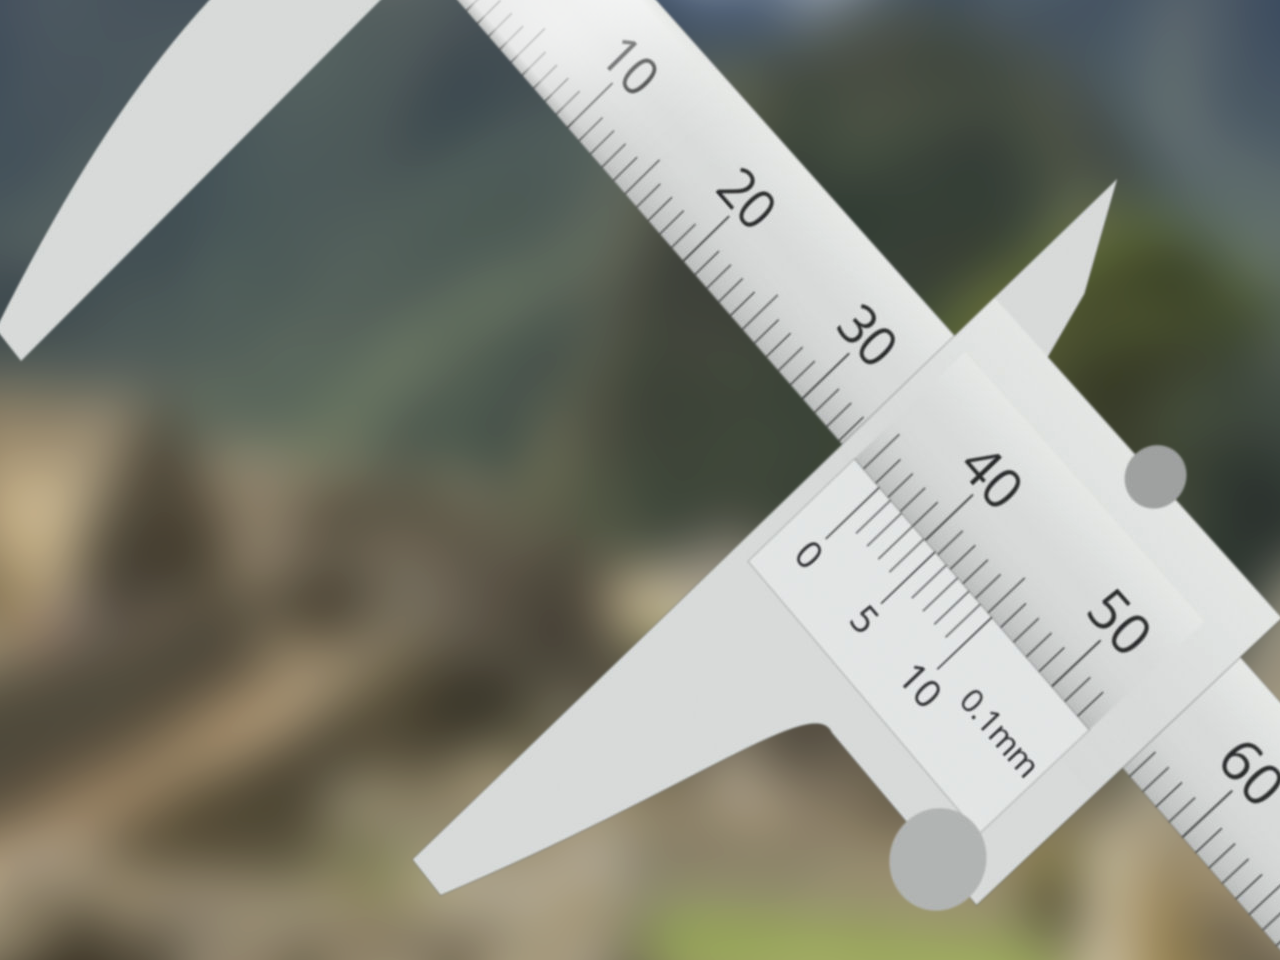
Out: 36.3
